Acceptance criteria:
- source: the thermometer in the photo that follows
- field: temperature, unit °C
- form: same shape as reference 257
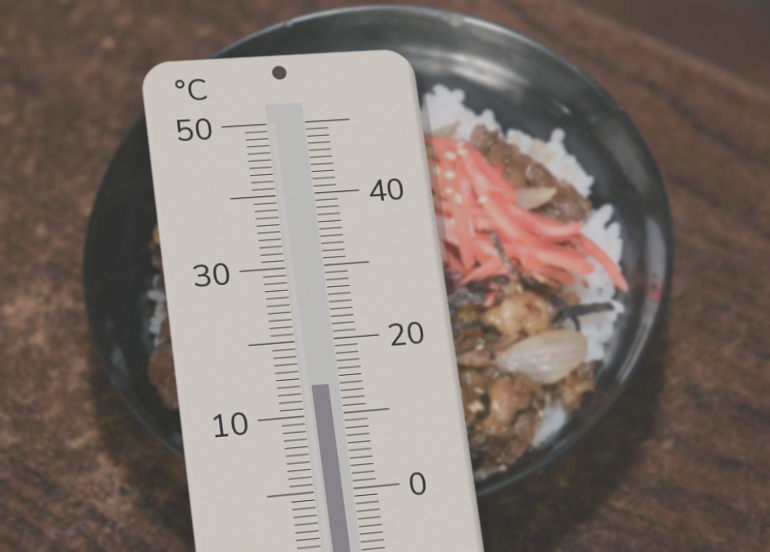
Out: 14
